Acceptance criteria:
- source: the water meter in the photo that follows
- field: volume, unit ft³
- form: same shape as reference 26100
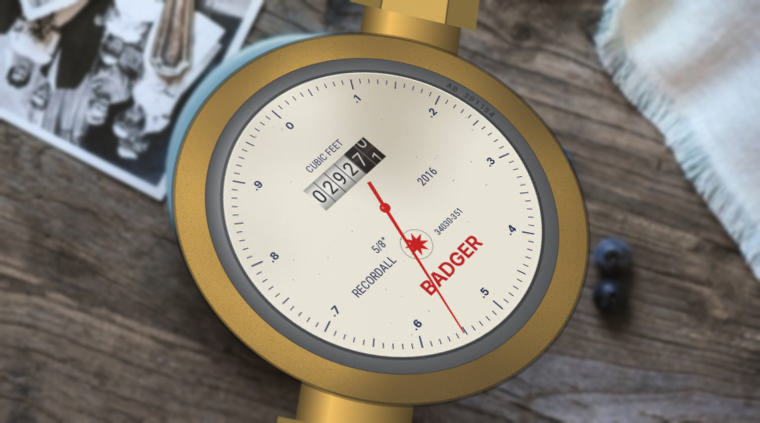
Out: 29270.55
